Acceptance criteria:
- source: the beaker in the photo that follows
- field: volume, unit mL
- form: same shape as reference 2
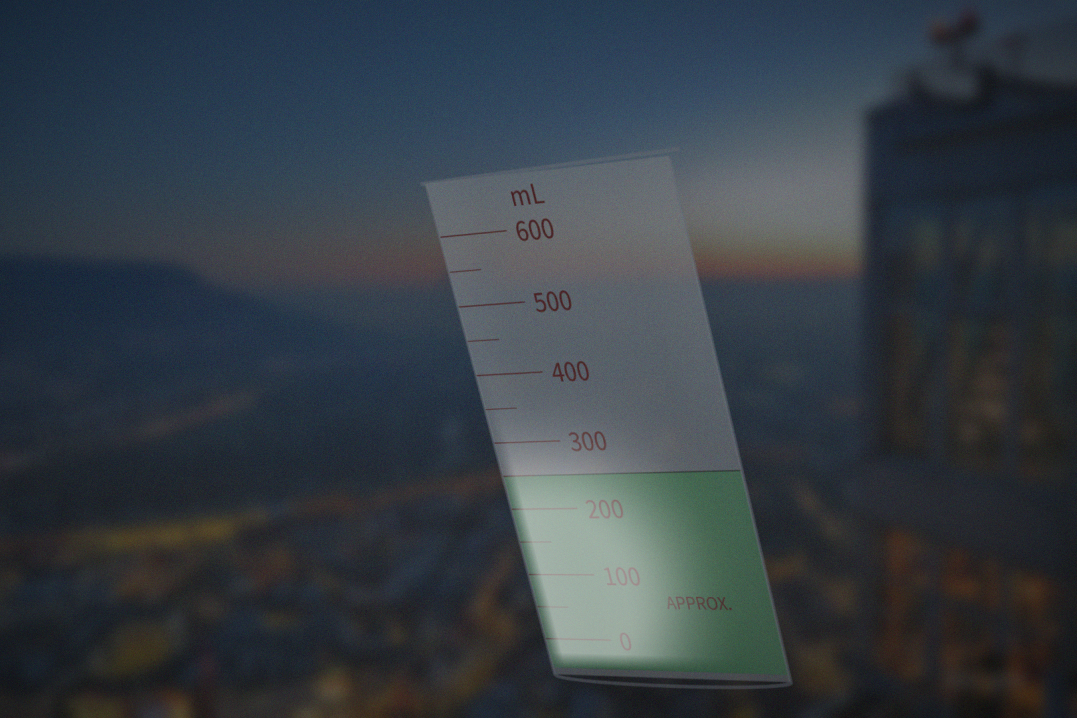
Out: 250
